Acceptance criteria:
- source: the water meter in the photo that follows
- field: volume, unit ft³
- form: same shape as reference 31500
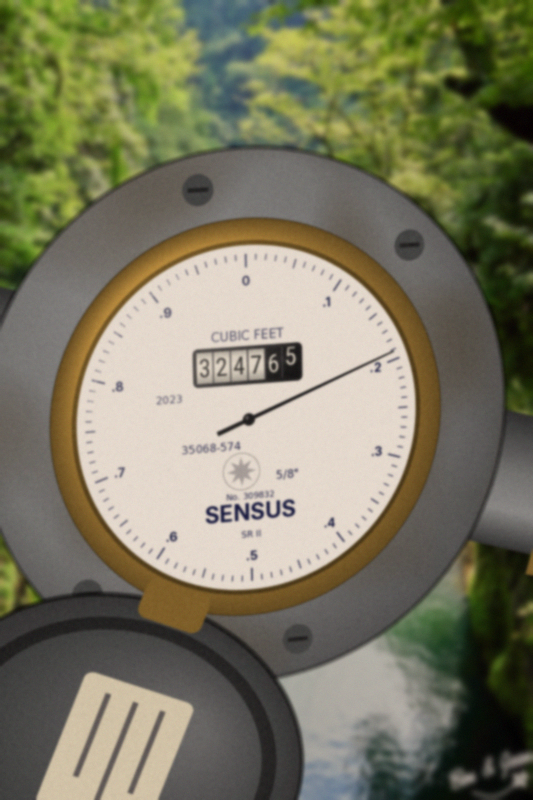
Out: 324765.19
